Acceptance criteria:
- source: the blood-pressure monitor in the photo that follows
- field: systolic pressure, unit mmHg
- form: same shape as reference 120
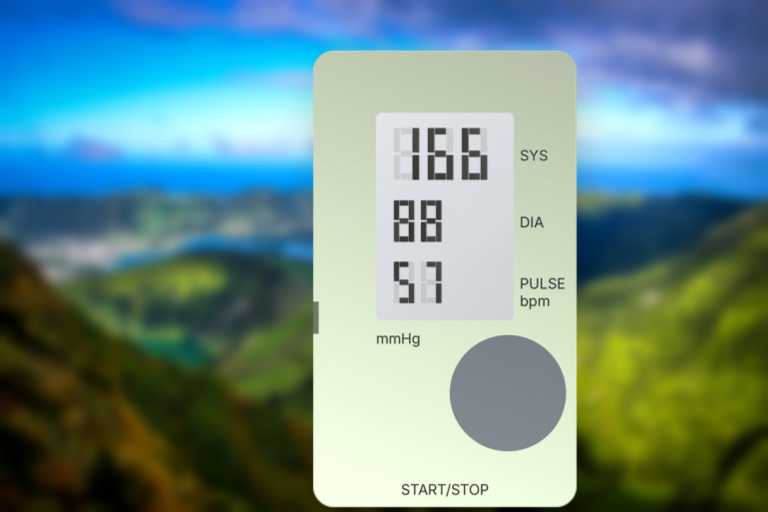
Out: 166
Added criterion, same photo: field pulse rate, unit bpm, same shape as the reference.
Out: 57
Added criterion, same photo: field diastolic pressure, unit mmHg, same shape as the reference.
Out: 88
